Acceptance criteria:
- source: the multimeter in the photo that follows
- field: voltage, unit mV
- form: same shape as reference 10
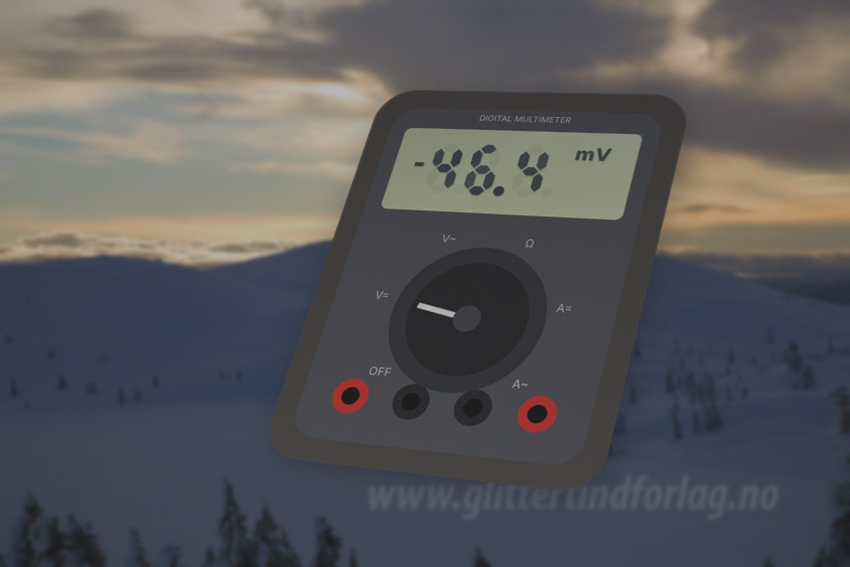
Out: -46.4
